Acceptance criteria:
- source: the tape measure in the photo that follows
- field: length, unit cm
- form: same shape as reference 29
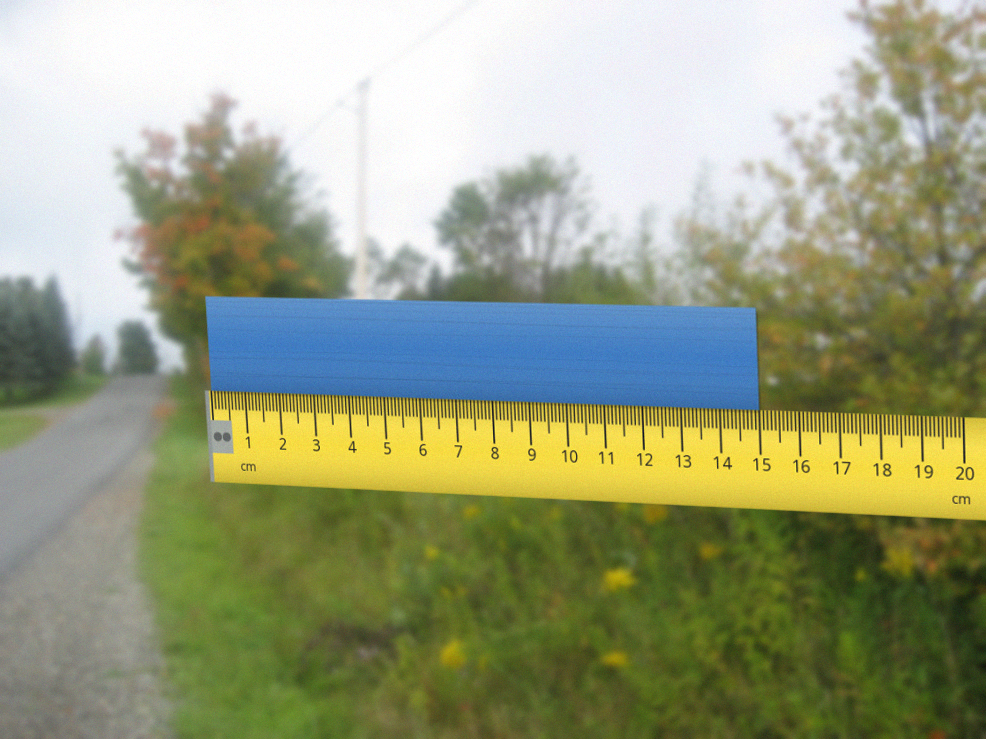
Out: 15
